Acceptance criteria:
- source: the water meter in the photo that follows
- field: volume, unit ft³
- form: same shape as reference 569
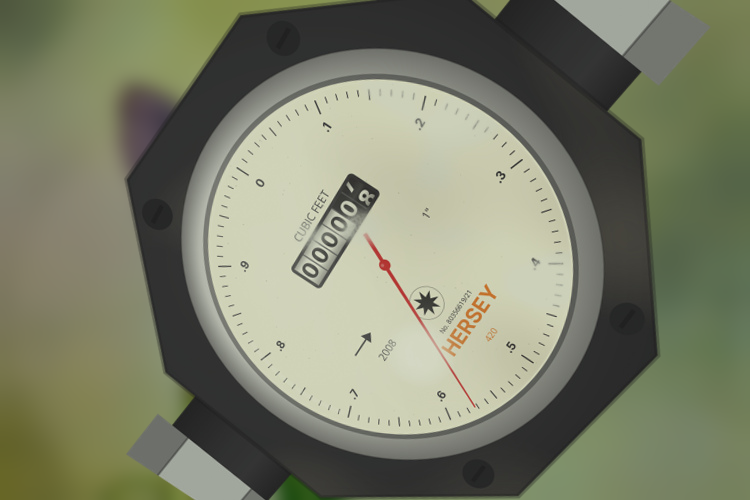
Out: 7.57
